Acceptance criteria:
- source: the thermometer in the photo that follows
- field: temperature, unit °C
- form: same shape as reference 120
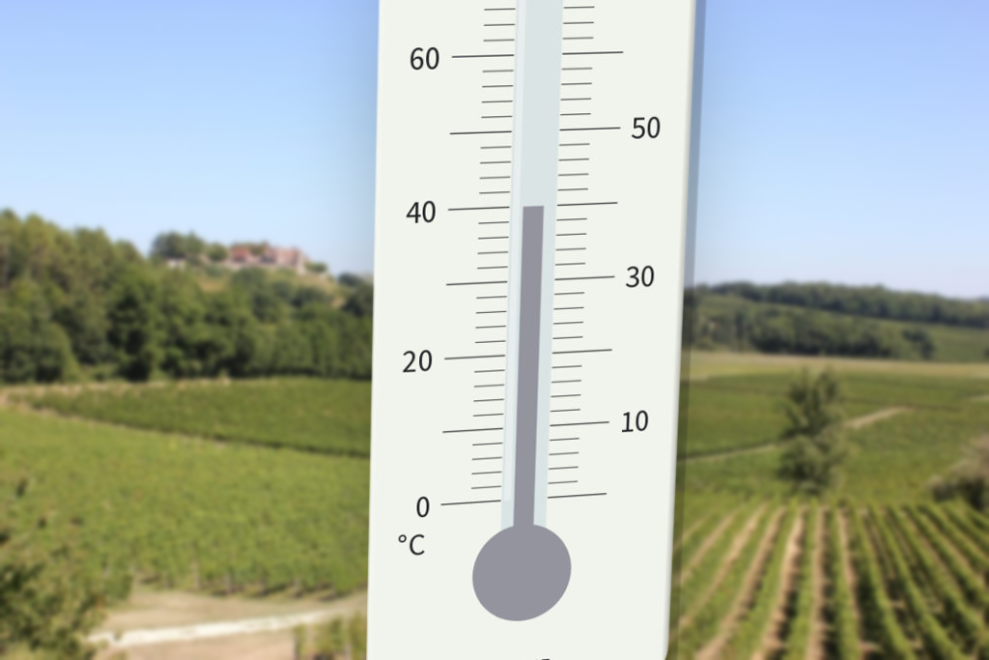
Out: 40
